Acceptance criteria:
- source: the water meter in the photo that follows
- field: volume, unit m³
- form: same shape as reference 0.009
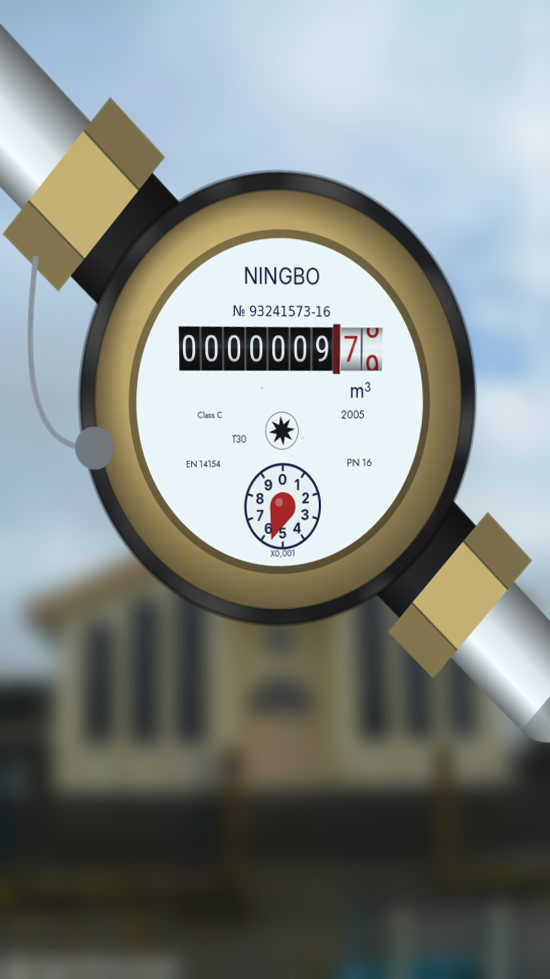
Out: 9.785
